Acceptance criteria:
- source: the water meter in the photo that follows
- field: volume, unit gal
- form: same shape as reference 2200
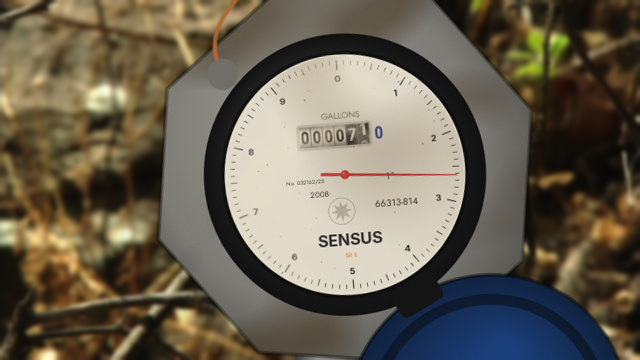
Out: 712.6
